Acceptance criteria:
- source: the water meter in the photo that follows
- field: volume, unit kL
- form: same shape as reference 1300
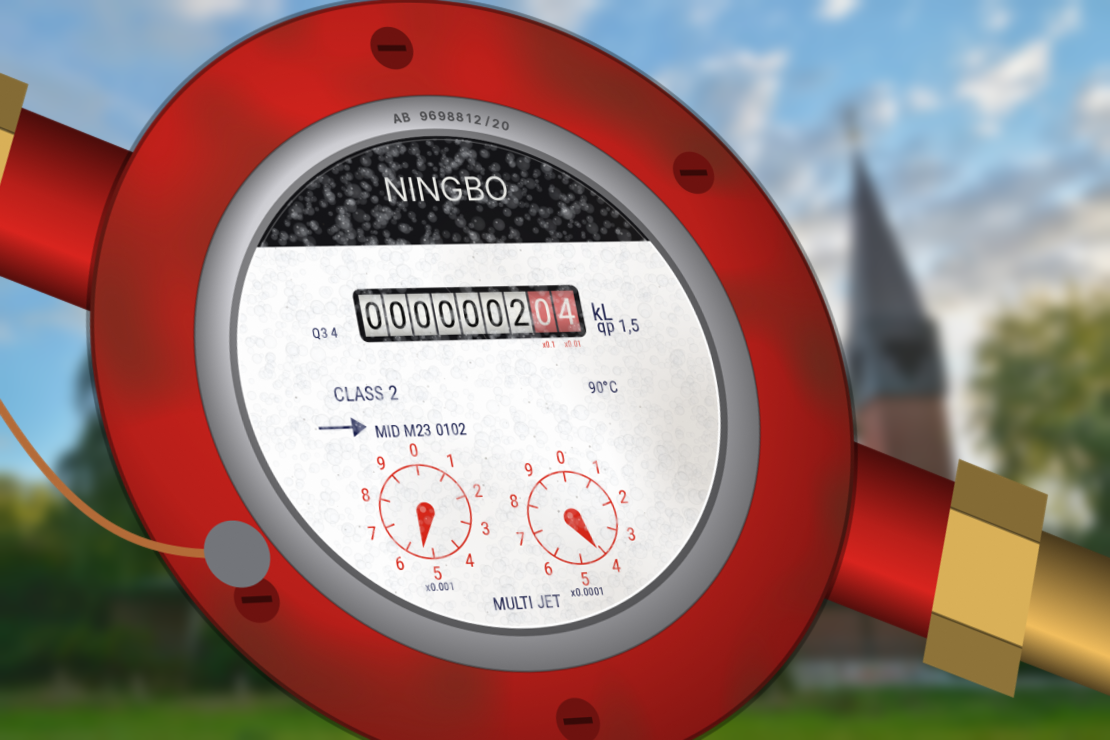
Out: 2.0454
